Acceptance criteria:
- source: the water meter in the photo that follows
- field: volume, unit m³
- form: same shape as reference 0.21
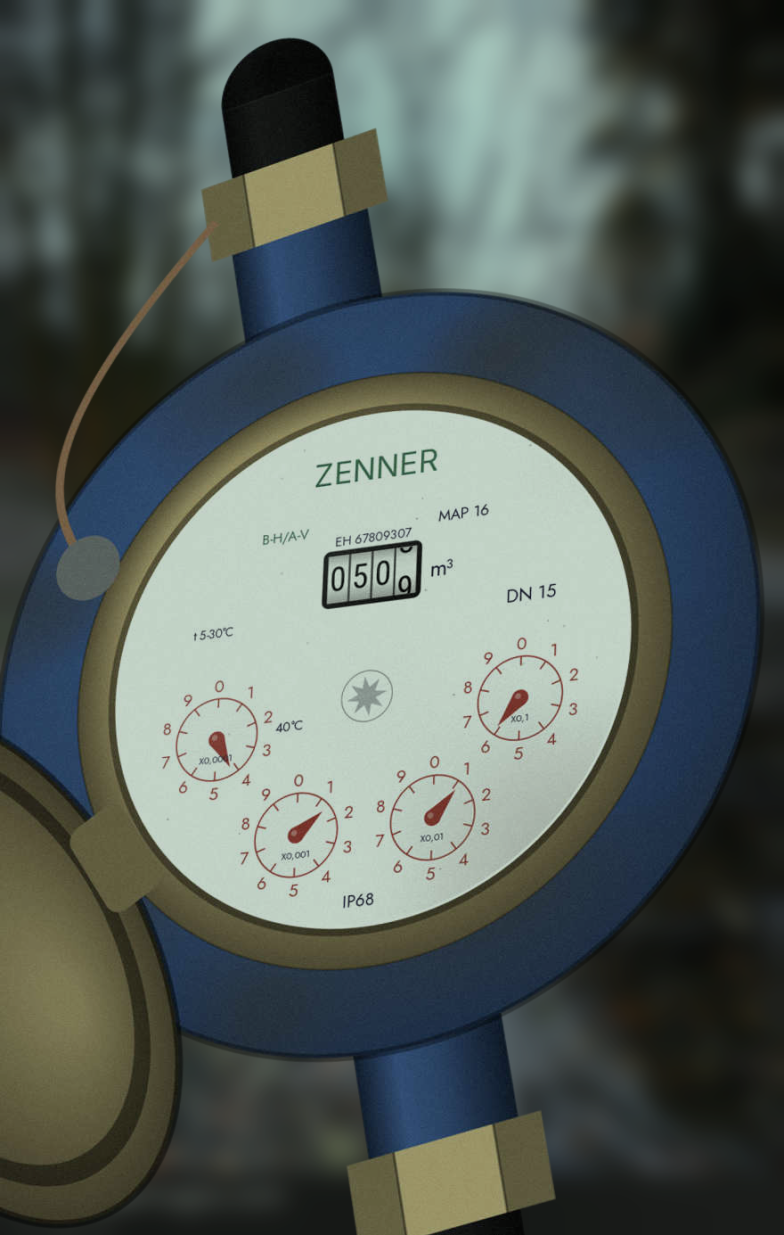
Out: 508.6114
